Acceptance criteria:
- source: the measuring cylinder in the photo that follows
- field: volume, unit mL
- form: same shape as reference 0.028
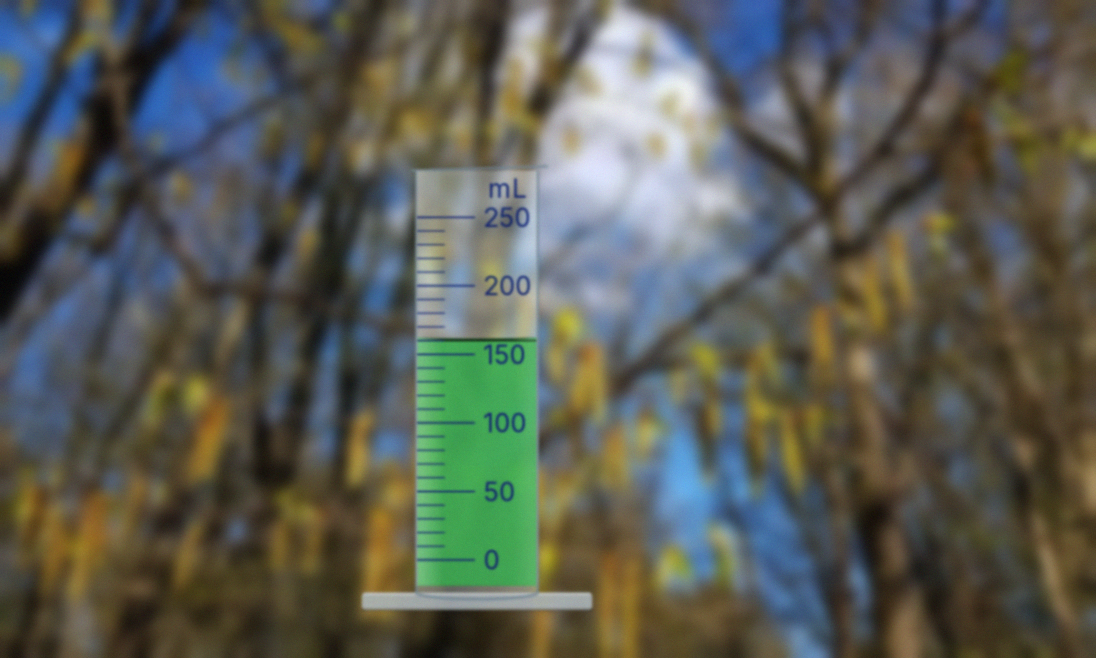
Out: 160
